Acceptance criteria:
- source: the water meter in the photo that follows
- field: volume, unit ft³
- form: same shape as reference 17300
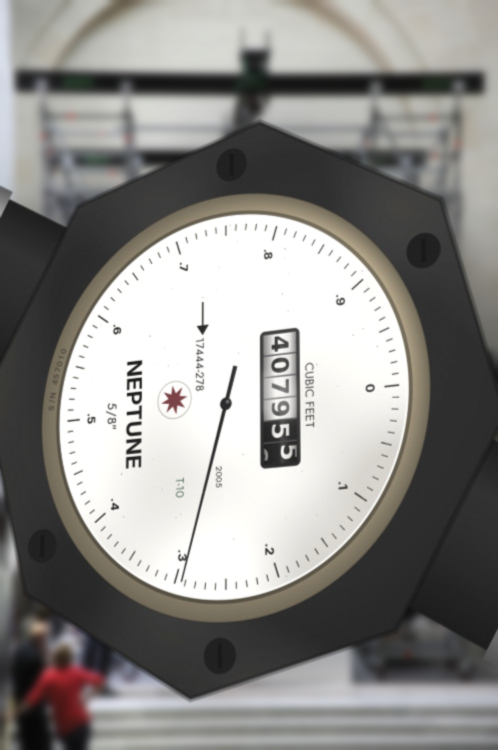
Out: 407955.29
